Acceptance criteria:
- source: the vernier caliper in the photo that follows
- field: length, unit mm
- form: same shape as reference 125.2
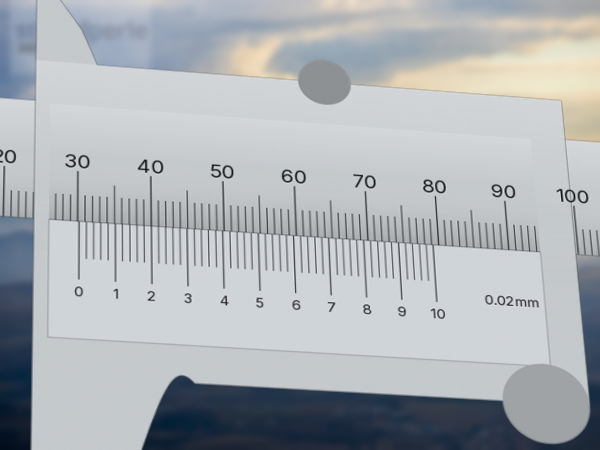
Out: 30.2
